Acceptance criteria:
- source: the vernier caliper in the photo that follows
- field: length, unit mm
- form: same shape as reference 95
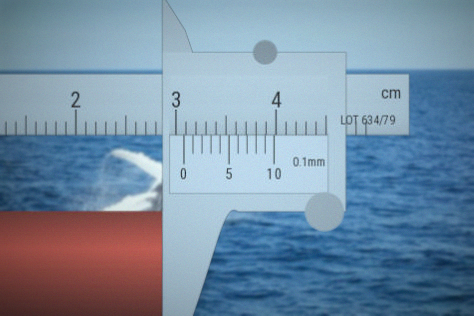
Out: 30.8
